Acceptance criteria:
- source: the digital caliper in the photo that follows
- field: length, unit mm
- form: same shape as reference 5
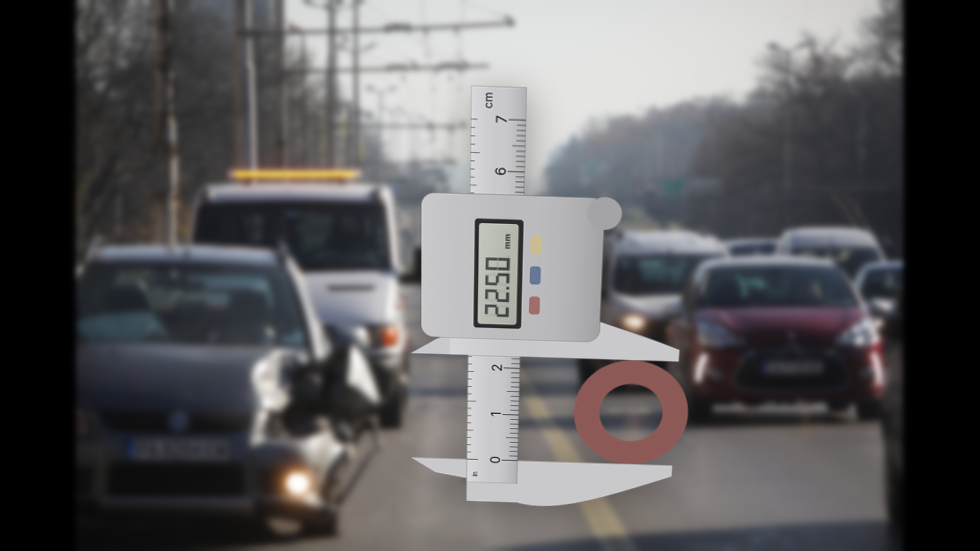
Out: 22.50
